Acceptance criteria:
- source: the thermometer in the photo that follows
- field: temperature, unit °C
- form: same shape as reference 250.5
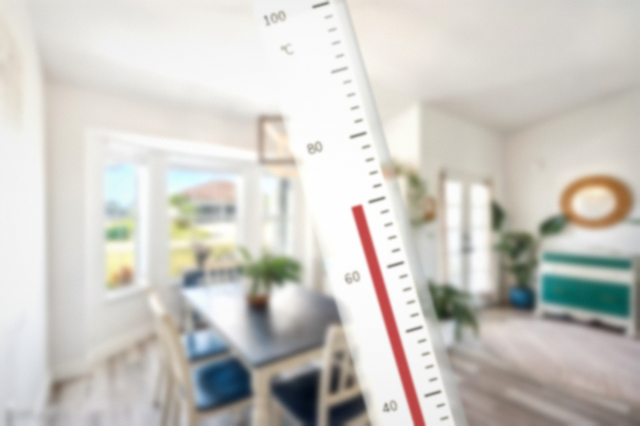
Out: 70
